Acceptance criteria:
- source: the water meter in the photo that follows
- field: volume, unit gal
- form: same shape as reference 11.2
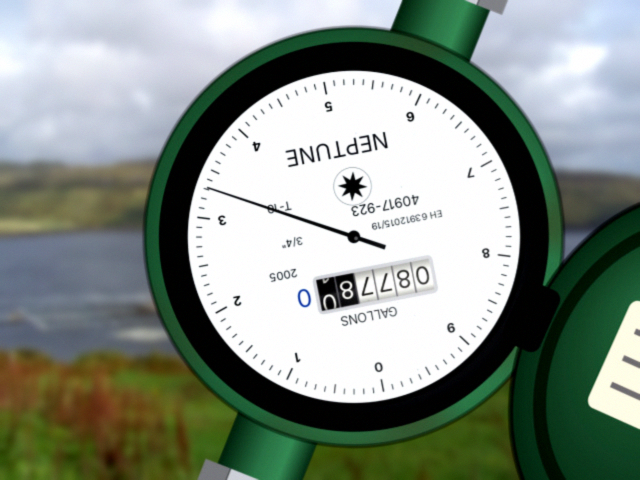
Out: 877803.3
